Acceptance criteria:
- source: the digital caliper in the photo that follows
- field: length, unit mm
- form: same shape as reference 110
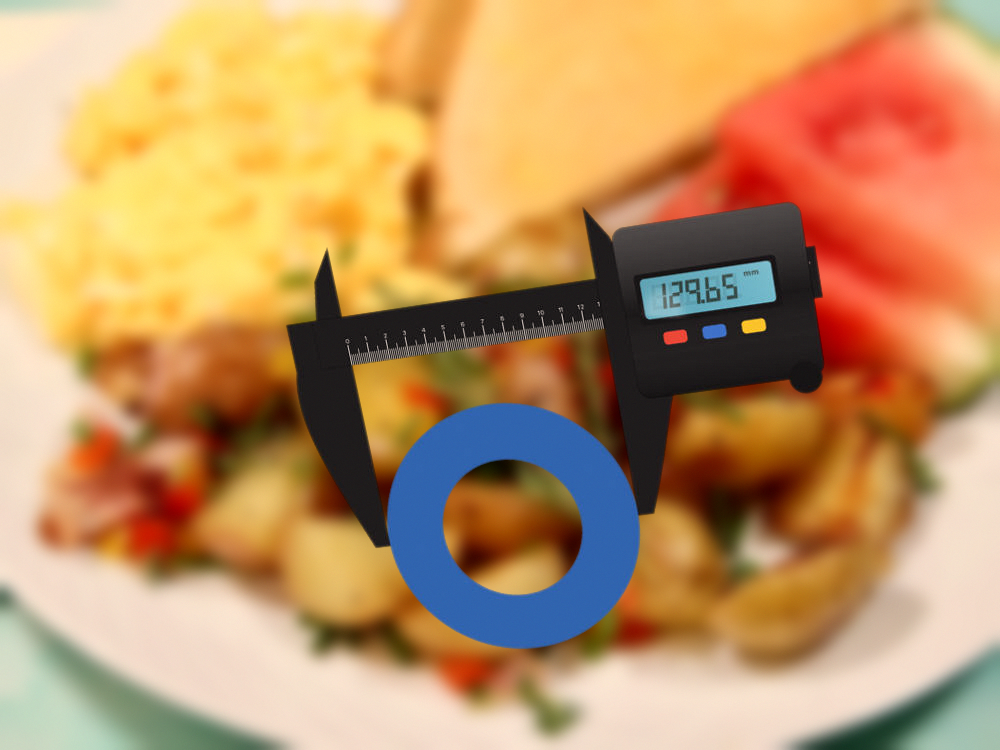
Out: 129.65
